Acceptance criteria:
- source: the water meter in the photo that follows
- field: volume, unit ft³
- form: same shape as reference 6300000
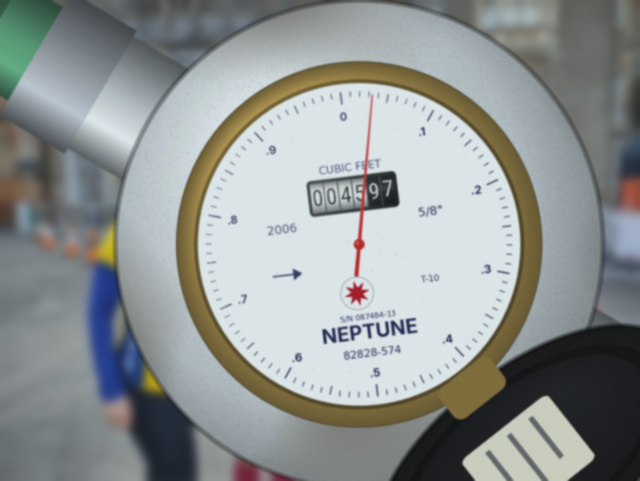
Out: 4597.03
